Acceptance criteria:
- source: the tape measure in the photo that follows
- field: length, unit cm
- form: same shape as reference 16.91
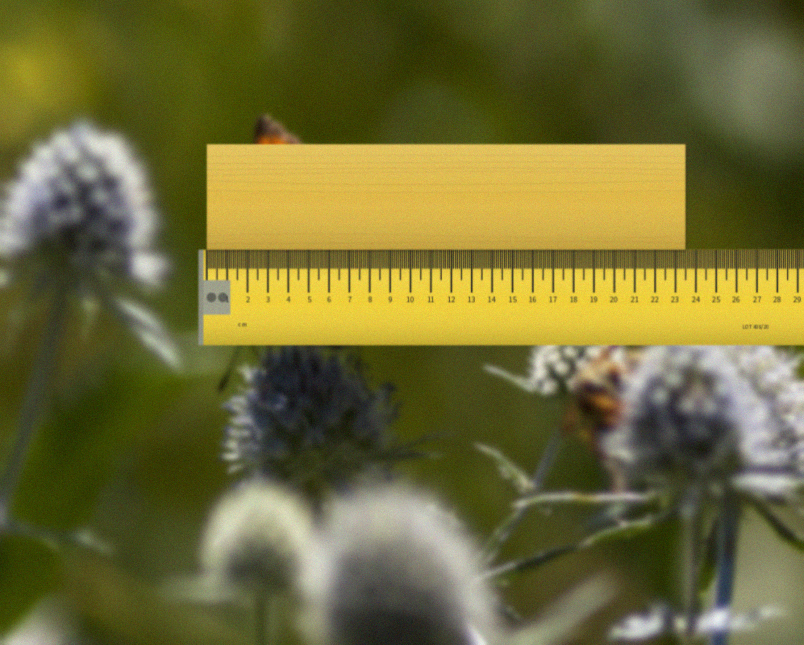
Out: 23.5
